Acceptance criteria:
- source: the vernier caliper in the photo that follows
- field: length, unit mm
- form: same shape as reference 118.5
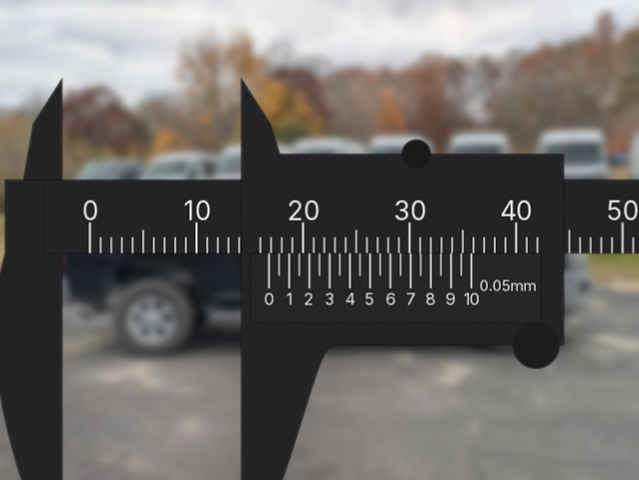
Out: 16.8
